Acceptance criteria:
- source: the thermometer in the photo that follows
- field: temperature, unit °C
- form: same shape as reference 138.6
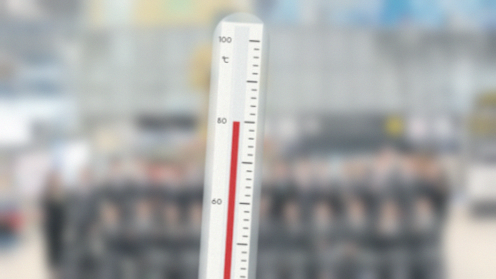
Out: 80
